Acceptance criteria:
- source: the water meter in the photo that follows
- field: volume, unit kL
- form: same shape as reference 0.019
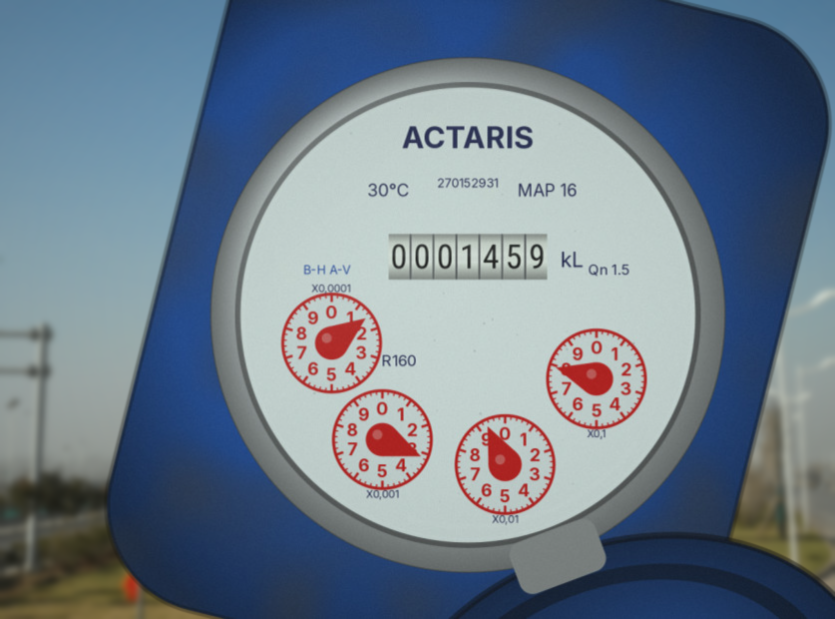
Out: 1459.7931
